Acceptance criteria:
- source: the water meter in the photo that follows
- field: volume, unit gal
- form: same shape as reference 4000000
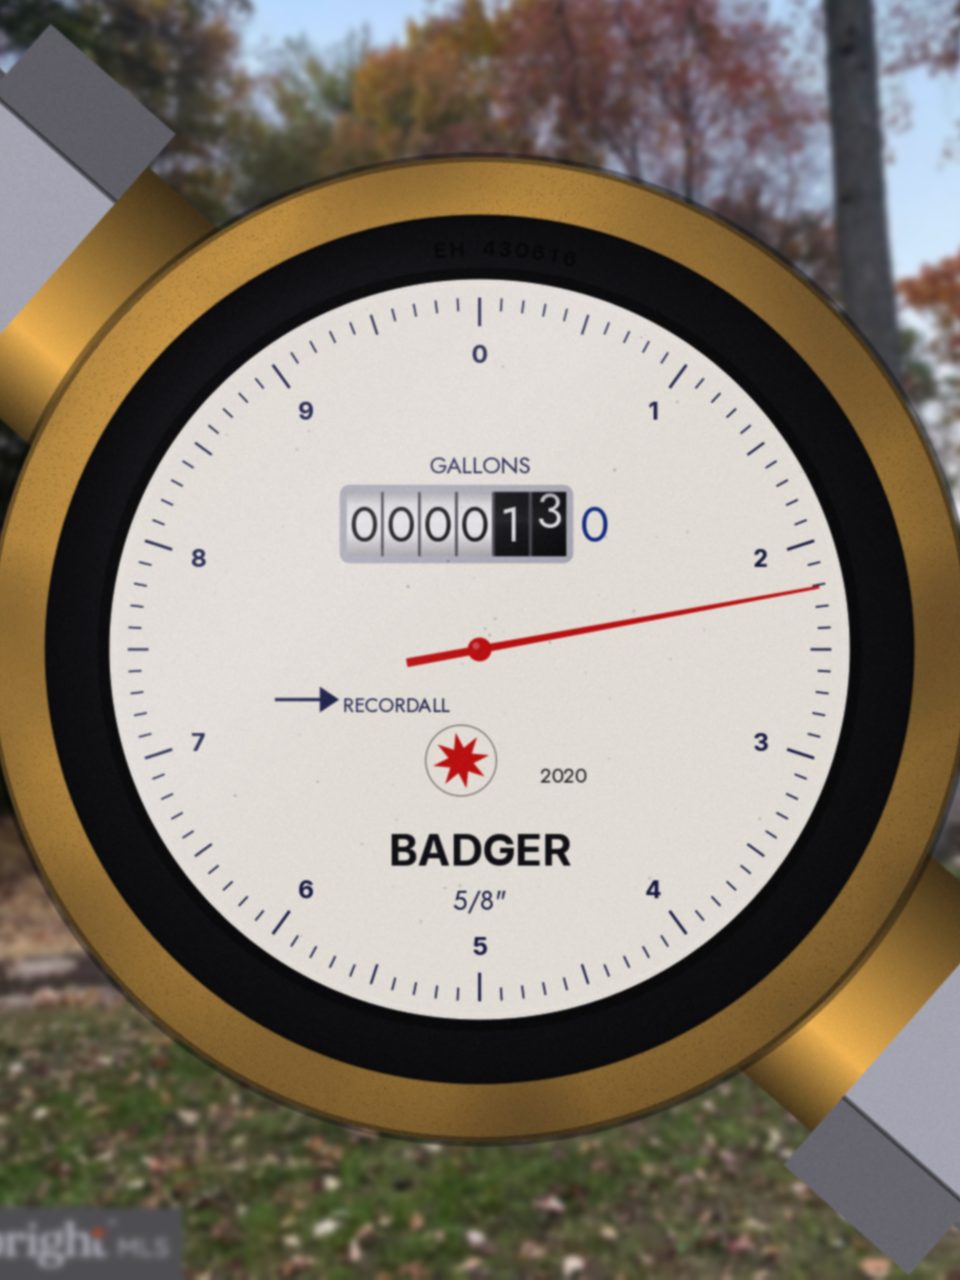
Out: 132.2
